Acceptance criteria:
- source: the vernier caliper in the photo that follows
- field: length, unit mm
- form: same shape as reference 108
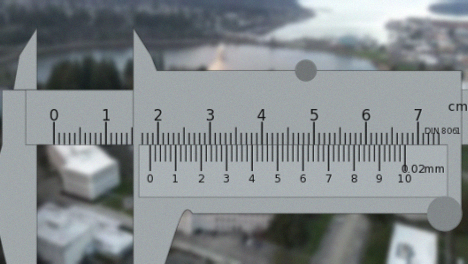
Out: 18.5
